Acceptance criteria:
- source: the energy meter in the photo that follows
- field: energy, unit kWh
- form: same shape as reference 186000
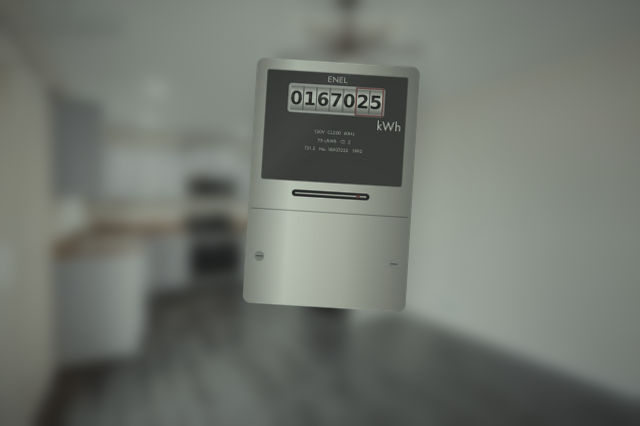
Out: 1670.25
